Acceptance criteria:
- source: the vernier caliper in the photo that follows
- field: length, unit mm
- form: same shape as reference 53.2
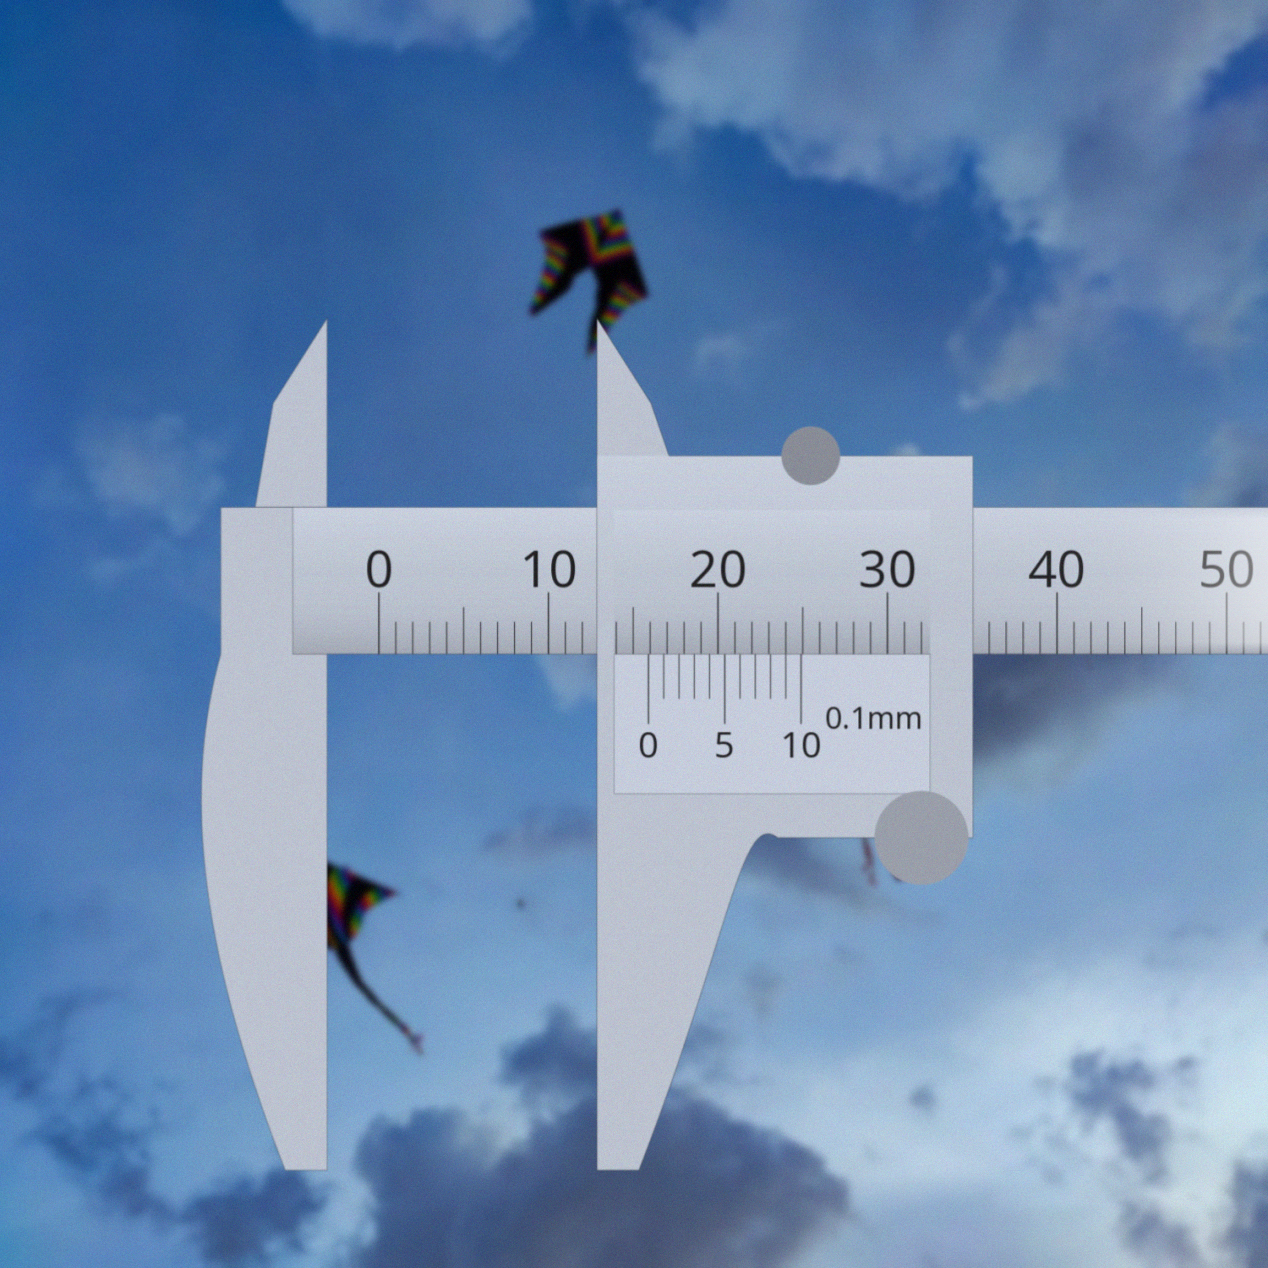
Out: 15.9
